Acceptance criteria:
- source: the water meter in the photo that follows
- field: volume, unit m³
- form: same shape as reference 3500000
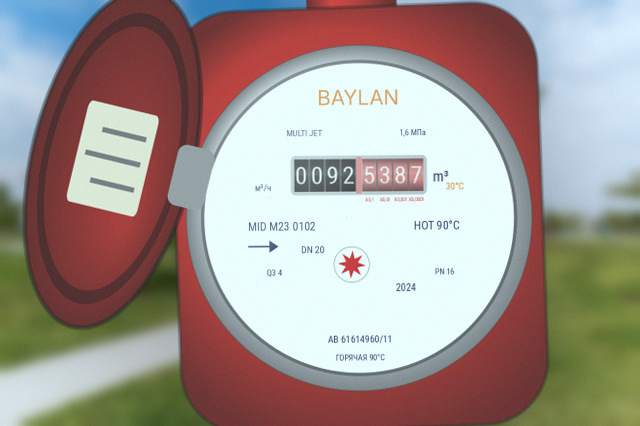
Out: 92.5387
